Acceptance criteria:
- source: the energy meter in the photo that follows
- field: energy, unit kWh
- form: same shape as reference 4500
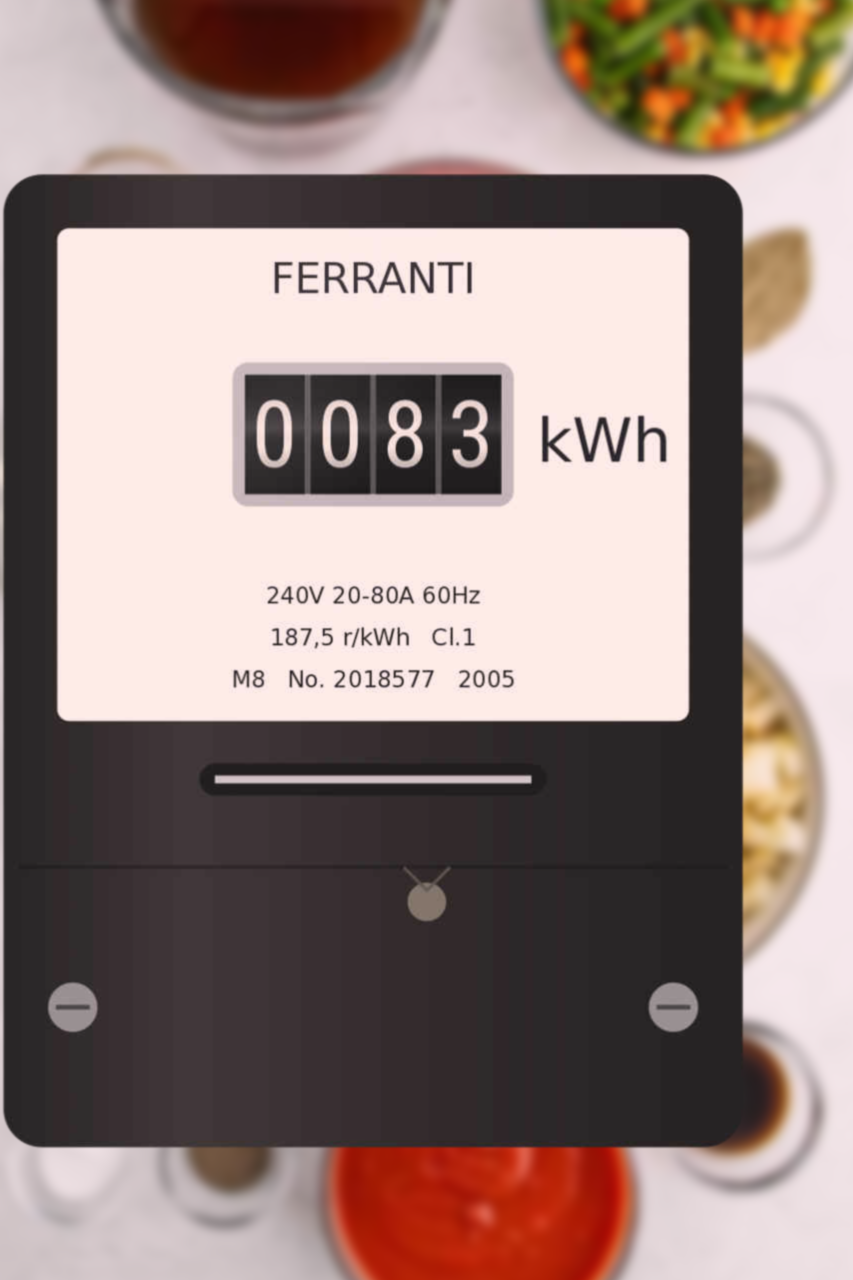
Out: 83
